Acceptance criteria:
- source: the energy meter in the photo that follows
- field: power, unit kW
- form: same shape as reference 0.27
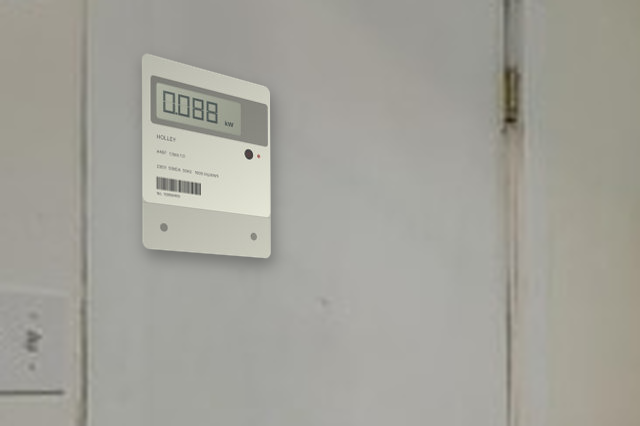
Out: 0.088
